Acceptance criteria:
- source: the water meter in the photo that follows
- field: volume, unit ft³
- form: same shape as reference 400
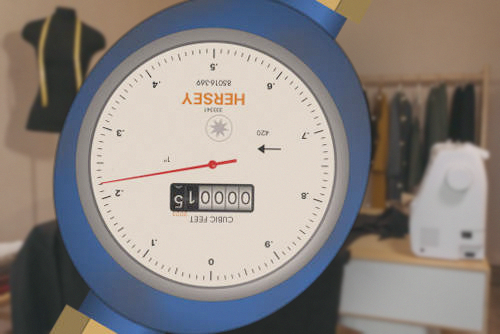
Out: 15.22
